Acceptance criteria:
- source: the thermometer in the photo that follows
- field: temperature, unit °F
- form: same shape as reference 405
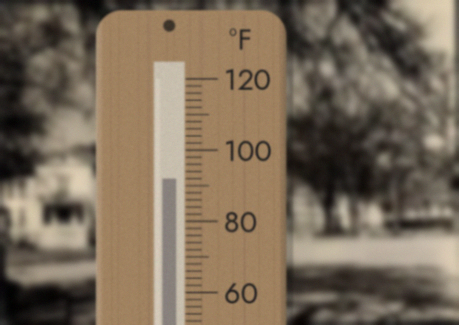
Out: 92
